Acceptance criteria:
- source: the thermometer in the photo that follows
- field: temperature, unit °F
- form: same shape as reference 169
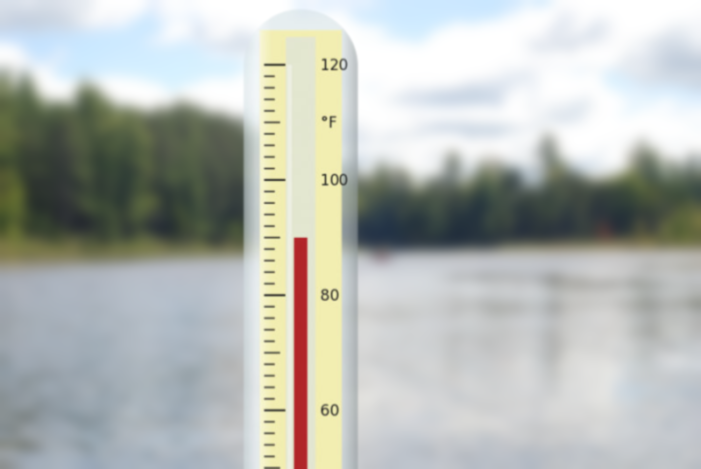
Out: 90
